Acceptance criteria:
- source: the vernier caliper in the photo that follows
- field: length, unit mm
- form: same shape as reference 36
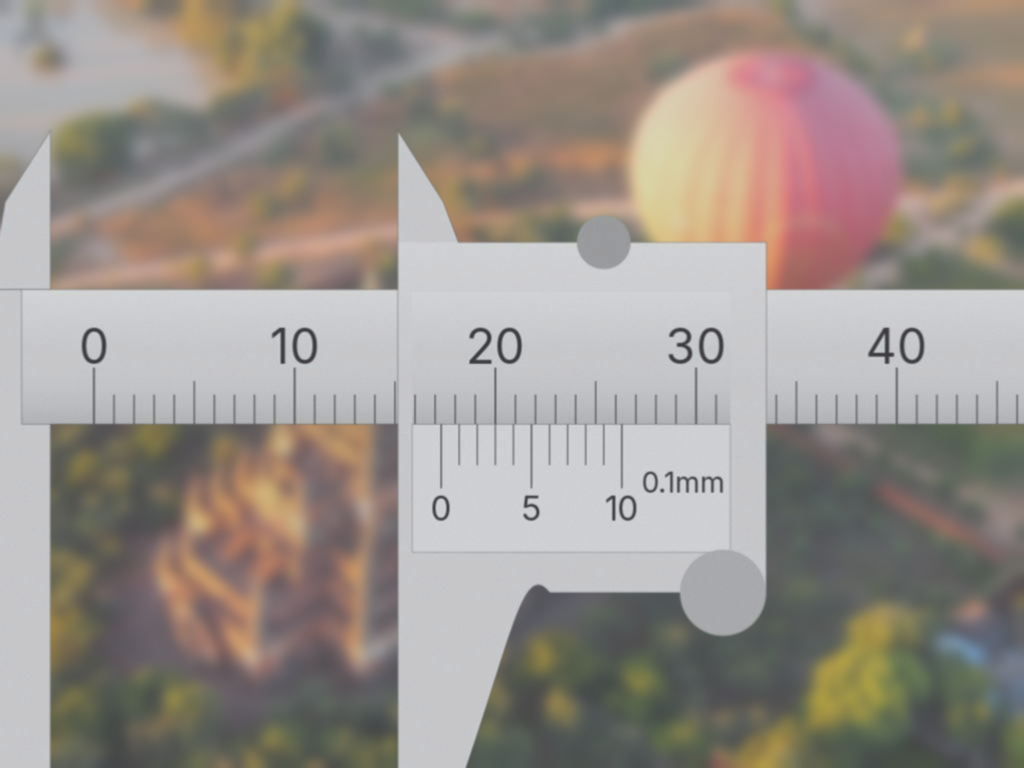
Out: 17.3
